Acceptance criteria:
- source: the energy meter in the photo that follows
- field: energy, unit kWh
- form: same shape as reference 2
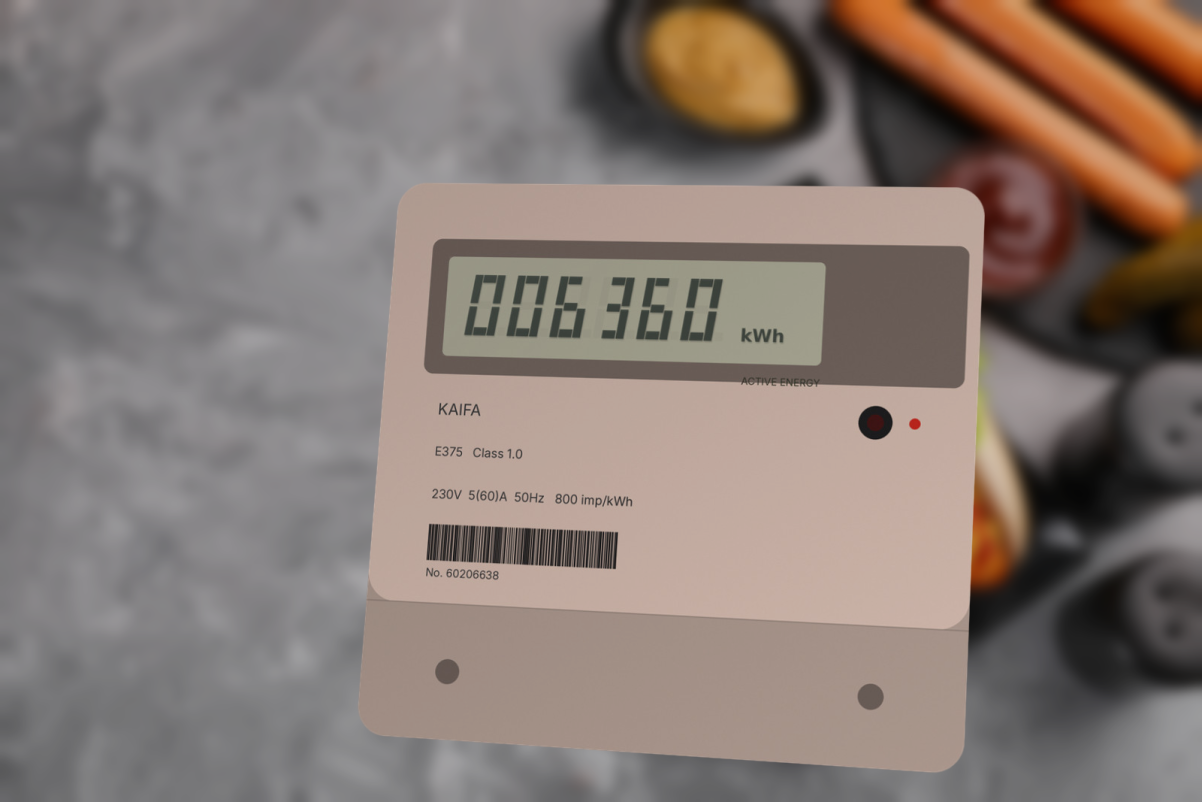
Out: 6360
